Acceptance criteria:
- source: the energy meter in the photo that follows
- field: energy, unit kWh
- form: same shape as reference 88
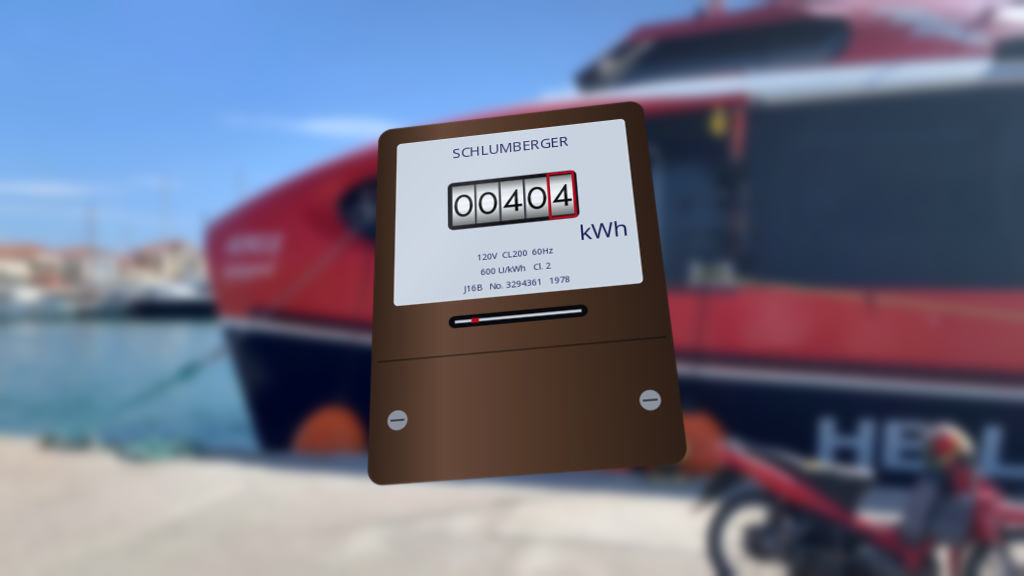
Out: 40.4
